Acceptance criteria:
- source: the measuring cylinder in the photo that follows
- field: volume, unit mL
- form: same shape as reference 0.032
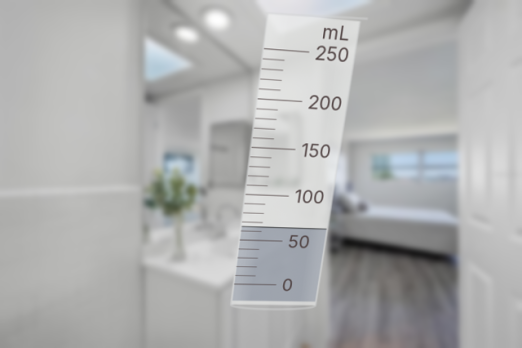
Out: 65
